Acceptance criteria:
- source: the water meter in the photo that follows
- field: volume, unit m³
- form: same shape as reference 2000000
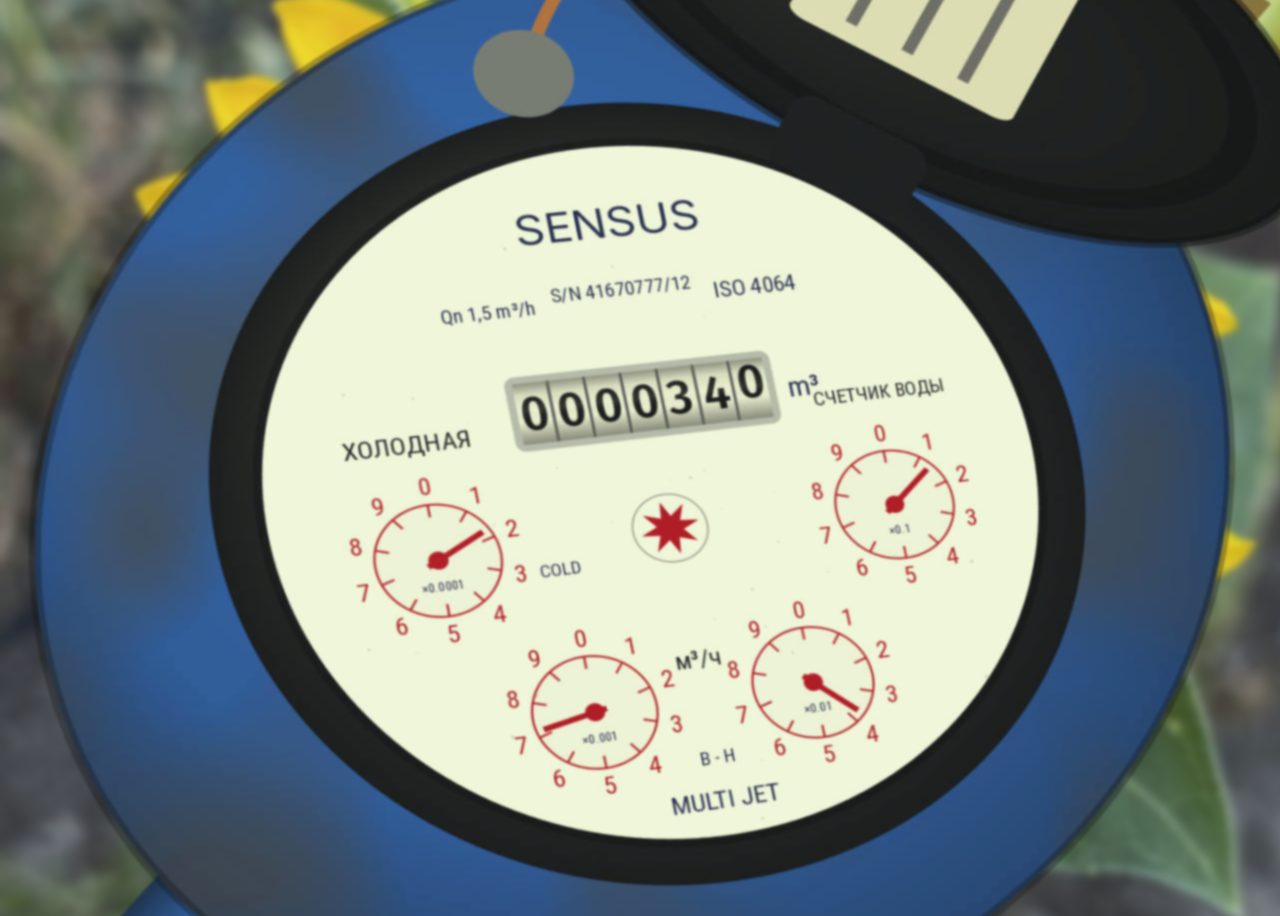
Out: 340.1371
